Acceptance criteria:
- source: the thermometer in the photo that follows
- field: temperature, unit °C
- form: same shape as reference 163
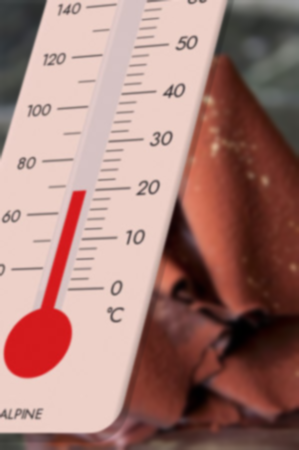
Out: 20
